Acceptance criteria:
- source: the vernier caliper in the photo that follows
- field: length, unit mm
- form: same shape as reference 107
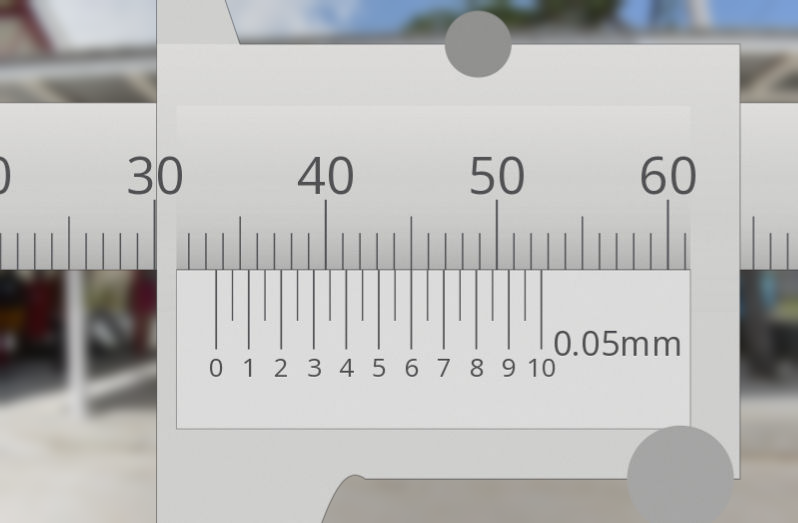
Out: 33.6
